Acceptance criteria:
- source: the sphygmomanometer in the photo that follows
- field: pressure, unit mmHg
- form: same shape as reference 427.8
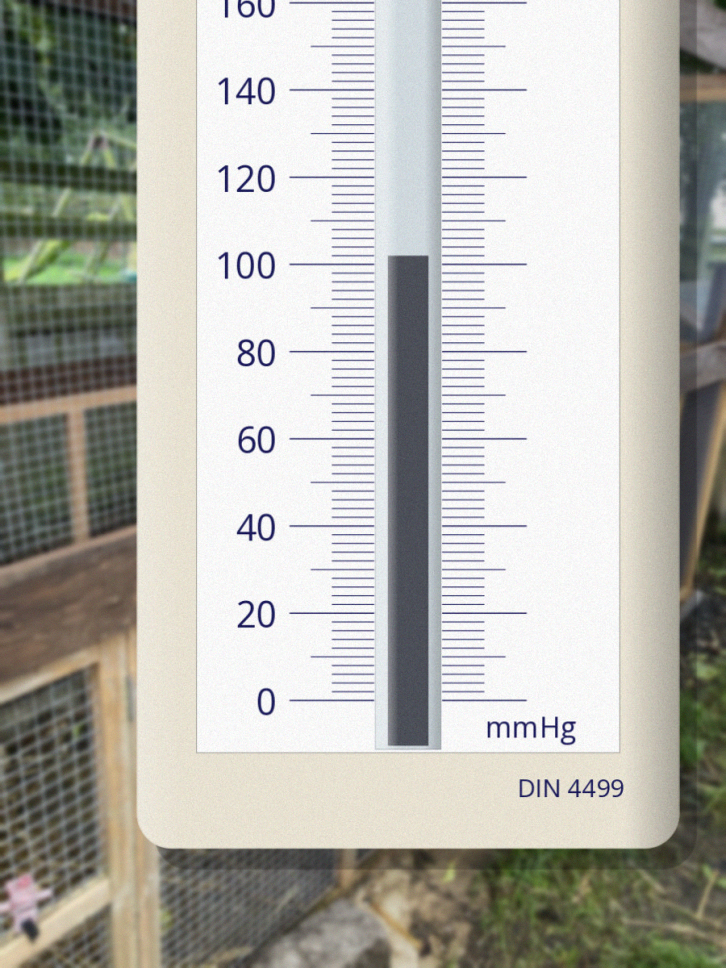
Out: 102
